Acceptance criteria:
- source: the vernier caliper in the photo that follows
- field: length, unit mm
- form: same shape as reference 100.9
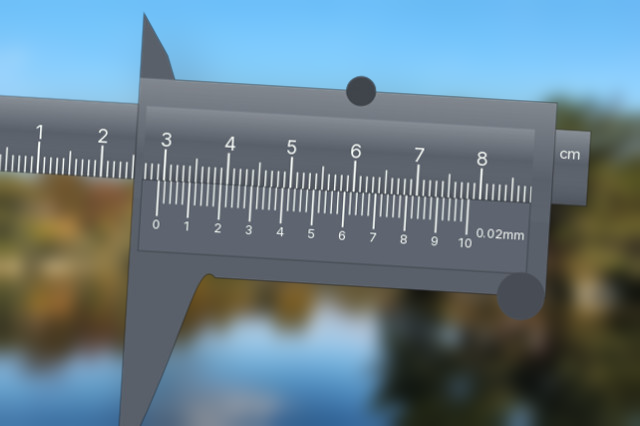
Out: 29.2
